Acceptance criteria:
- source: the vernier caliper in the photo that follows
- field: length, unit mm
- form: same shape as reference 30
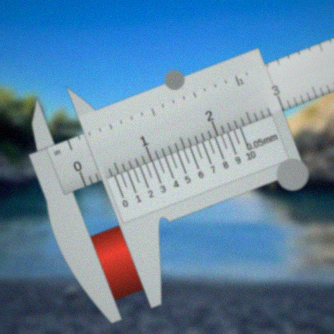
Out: 4.4
